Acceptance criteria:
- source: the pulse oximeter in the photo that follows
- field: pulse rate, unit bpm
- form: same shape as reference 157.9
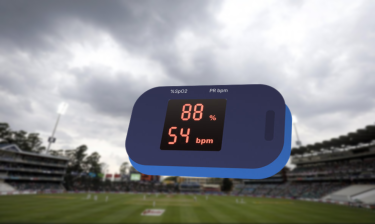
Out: 54
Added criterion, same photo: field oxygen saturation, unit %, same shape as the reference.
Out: 88
